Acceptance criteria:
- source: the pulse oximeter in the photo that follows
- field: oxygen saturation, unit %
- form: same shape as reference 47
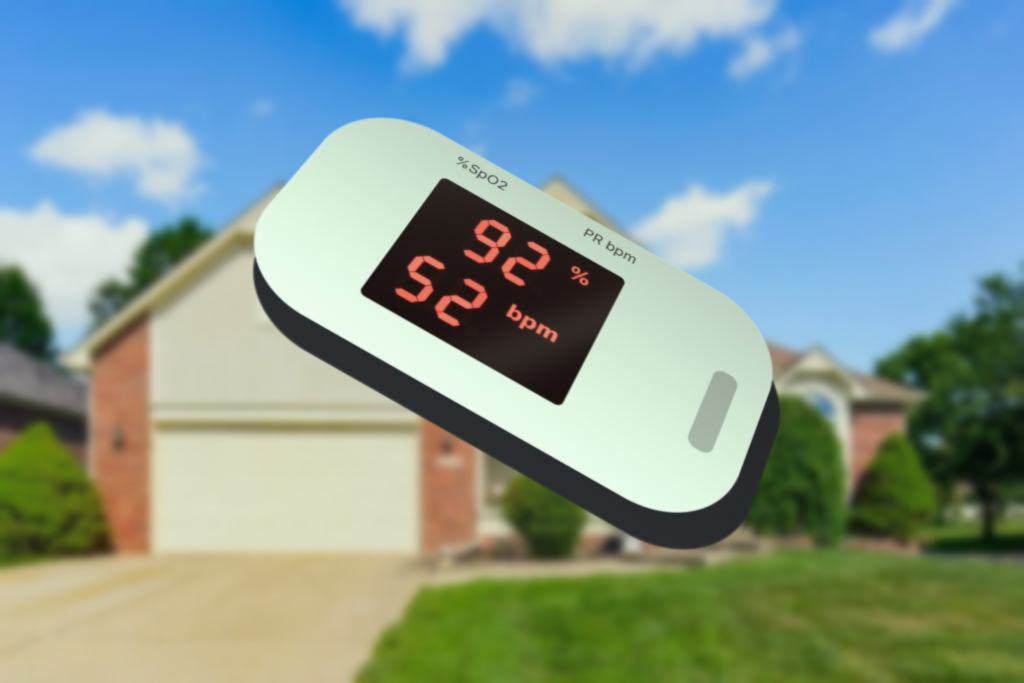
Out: 92
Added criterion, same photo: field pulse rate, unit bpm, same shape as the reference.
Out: 52
